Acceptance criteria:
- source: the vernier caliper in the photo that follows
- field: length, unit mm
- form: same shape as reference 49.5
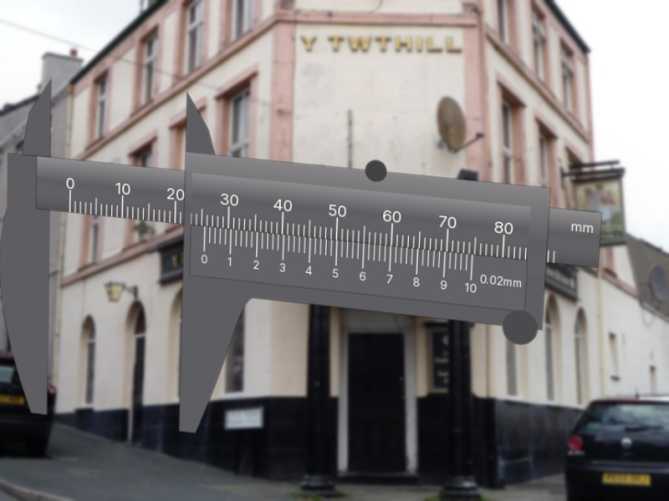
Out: 25.6
